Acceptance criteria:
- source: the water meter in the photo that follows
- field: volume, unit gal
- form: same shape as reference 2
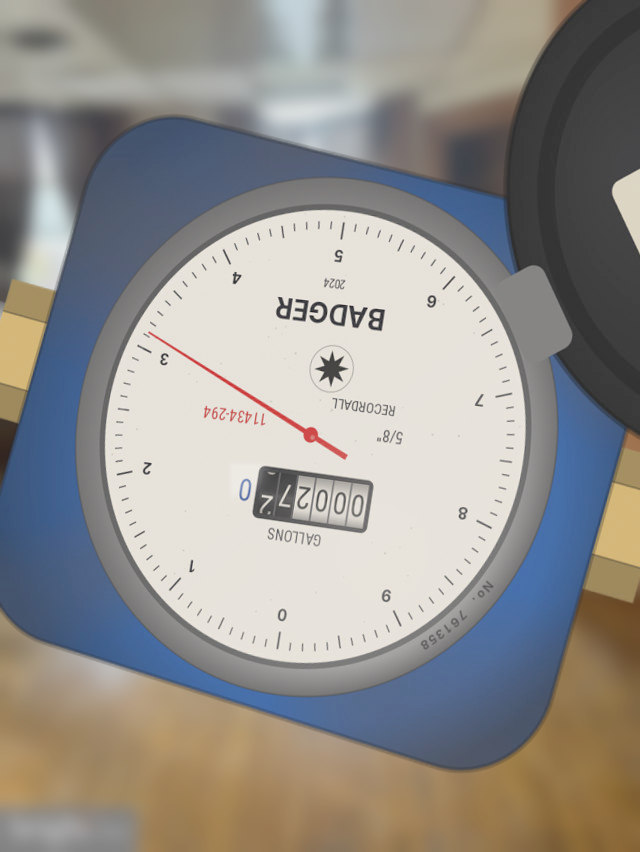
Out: 2723.1
